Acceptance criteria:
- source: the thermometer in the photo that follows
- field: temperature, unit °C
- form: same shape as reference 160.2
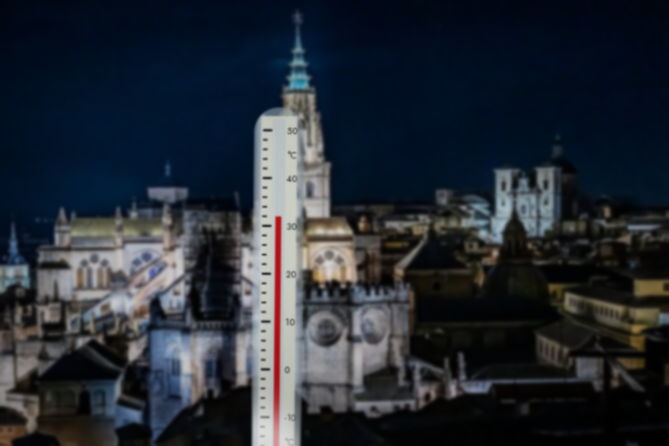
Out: 32
